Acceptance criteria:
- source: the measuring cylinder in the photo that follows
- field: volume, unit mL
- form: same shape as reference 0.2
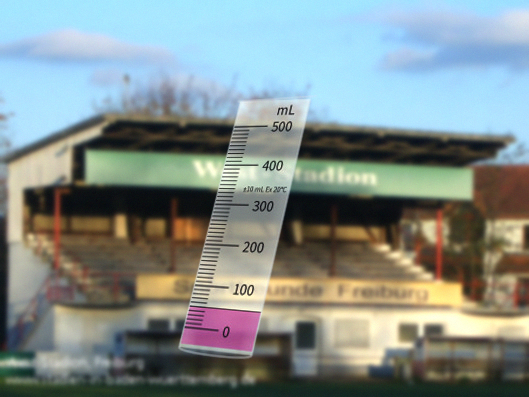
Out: 50
